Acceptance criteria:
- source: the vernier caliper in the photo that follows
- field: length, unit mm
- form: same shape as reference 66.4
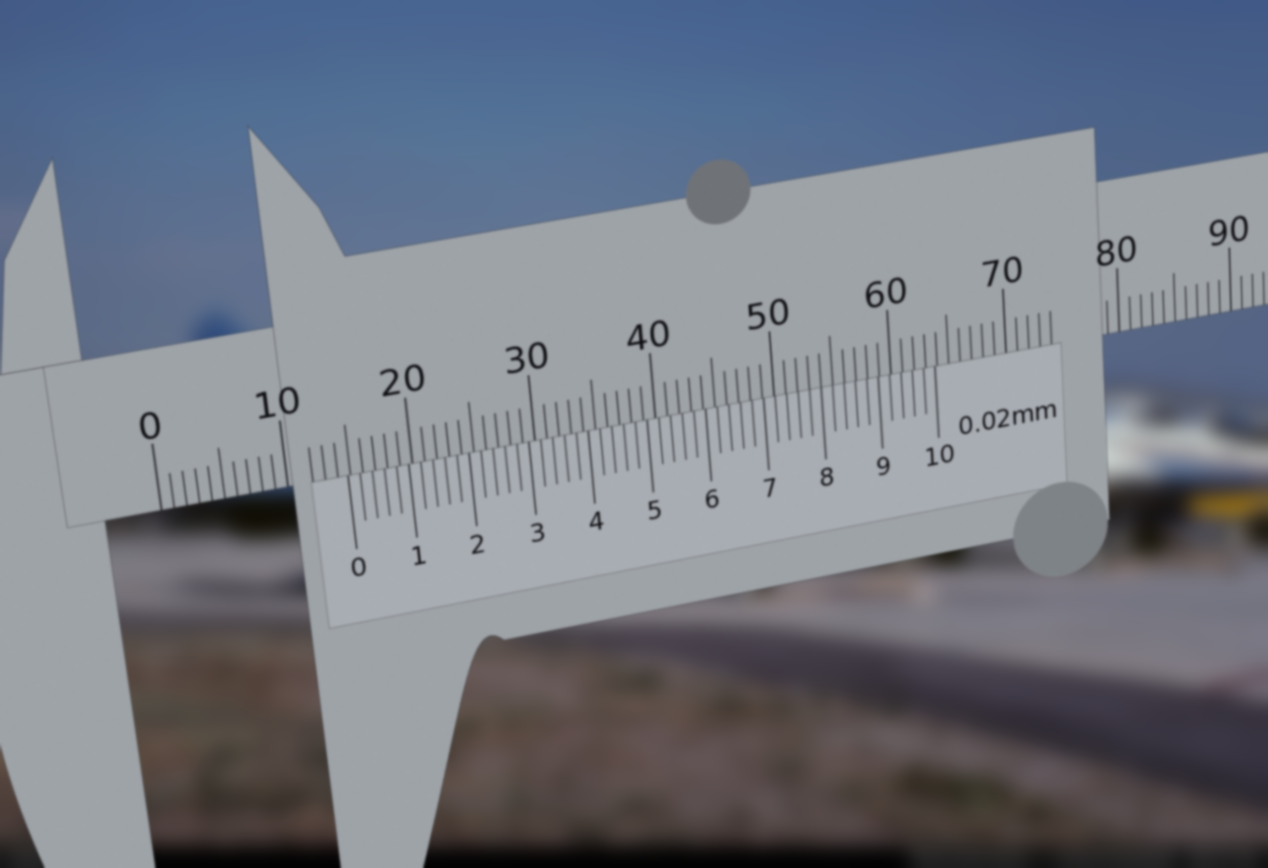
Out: 14.8
